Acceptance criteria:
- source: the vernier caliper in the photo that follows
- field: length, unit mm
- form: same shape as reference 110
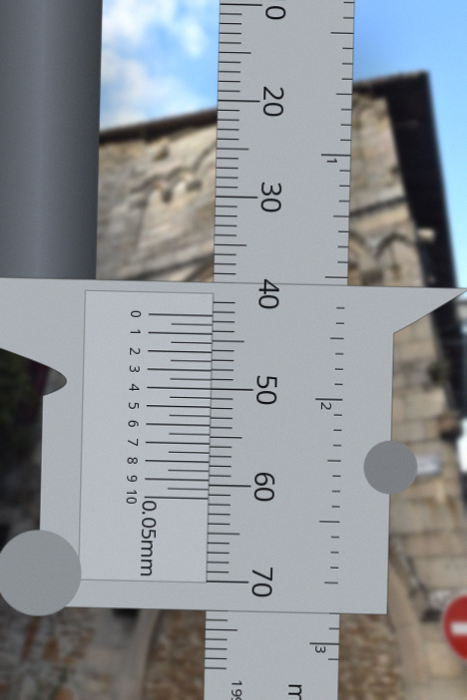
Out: 42.4
